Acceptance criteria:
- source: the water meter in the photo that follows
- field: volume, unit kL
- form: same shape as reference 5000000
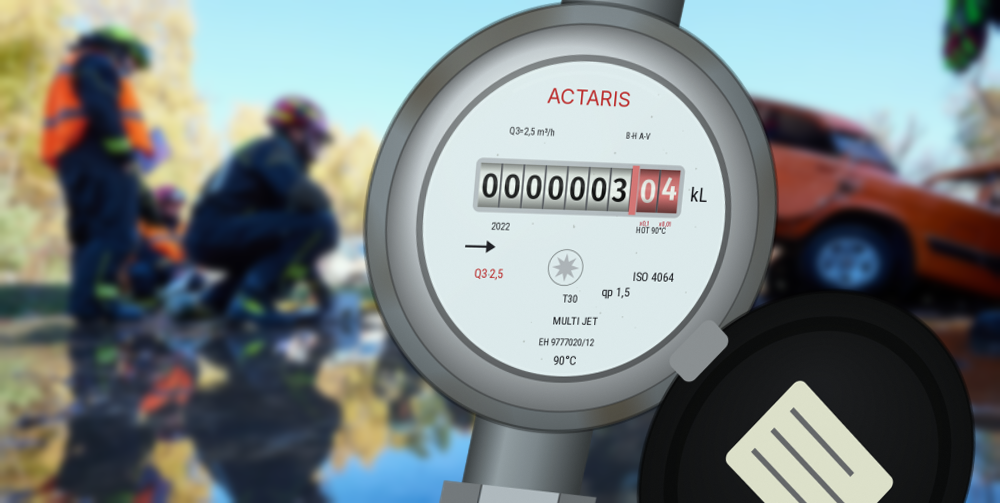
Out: 3.04
